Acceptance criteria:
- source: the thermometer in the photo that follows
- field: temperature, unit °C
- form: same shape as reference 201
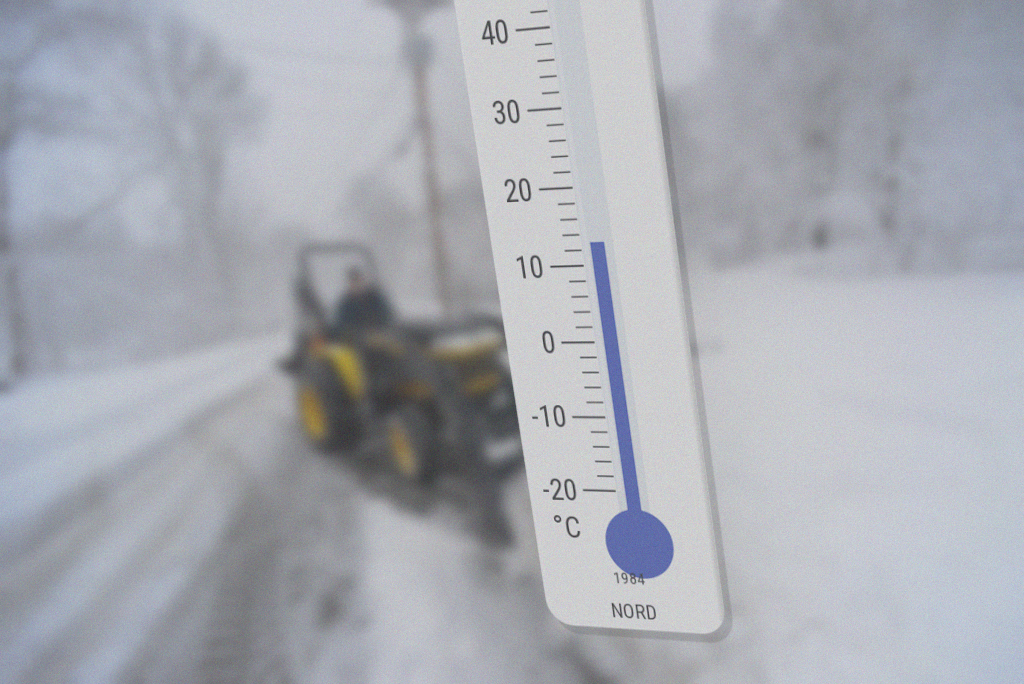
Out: 13
